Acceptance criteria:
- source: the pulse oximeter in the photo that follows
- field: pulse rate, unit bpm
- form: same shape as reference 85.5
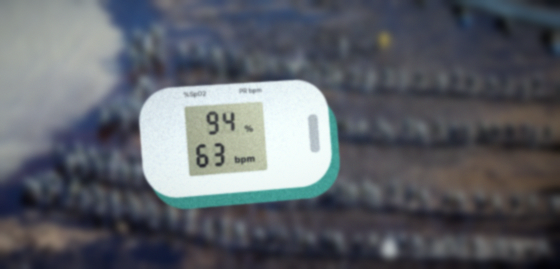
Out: 63
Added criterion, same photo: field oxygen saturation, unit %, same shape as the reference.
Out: 94
